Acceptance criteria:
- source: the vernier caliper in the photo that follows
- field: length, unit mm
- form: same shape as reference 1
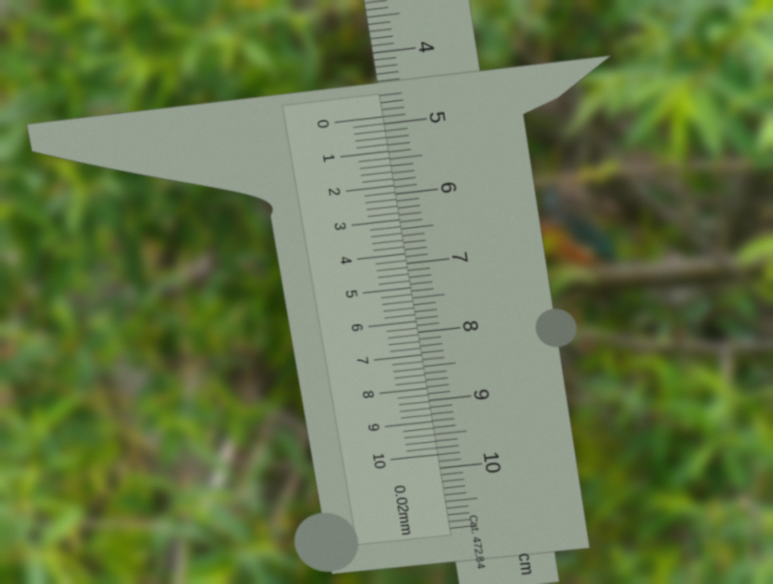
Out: 49.0
